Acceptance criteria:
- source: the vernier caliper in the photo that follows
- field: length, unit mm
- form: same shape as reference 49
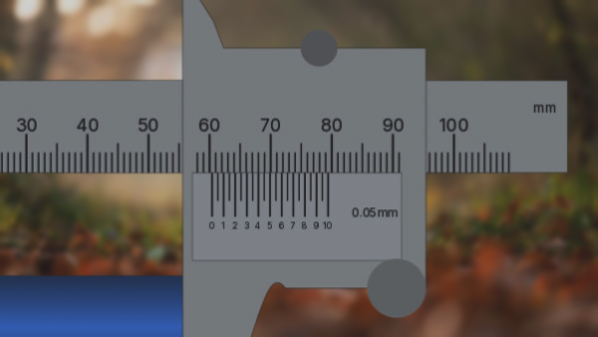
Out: 60.4
